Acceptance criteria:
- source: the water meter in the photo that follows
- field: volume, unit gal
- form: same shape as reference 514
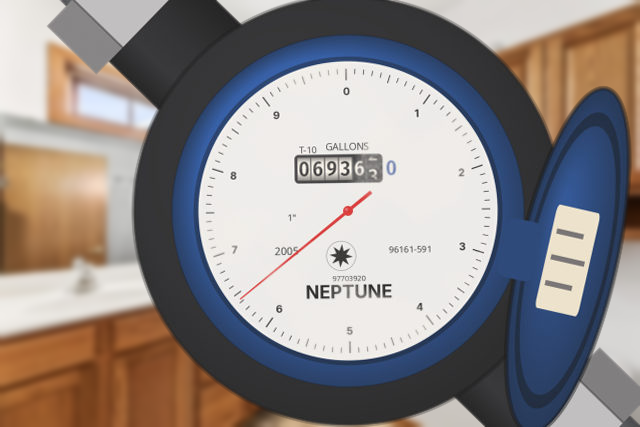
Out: 693626.4
